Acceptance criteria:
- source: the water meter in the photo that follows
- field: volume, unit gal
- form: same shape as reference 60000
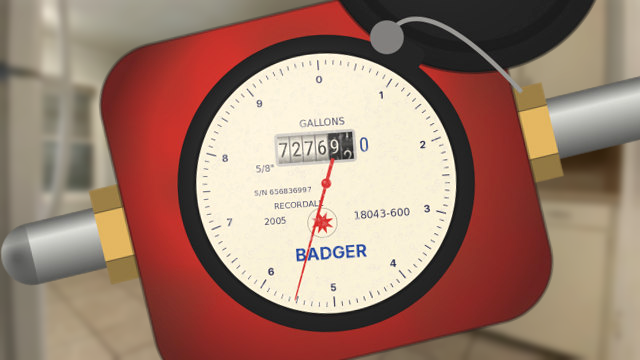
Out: 7276915.5
